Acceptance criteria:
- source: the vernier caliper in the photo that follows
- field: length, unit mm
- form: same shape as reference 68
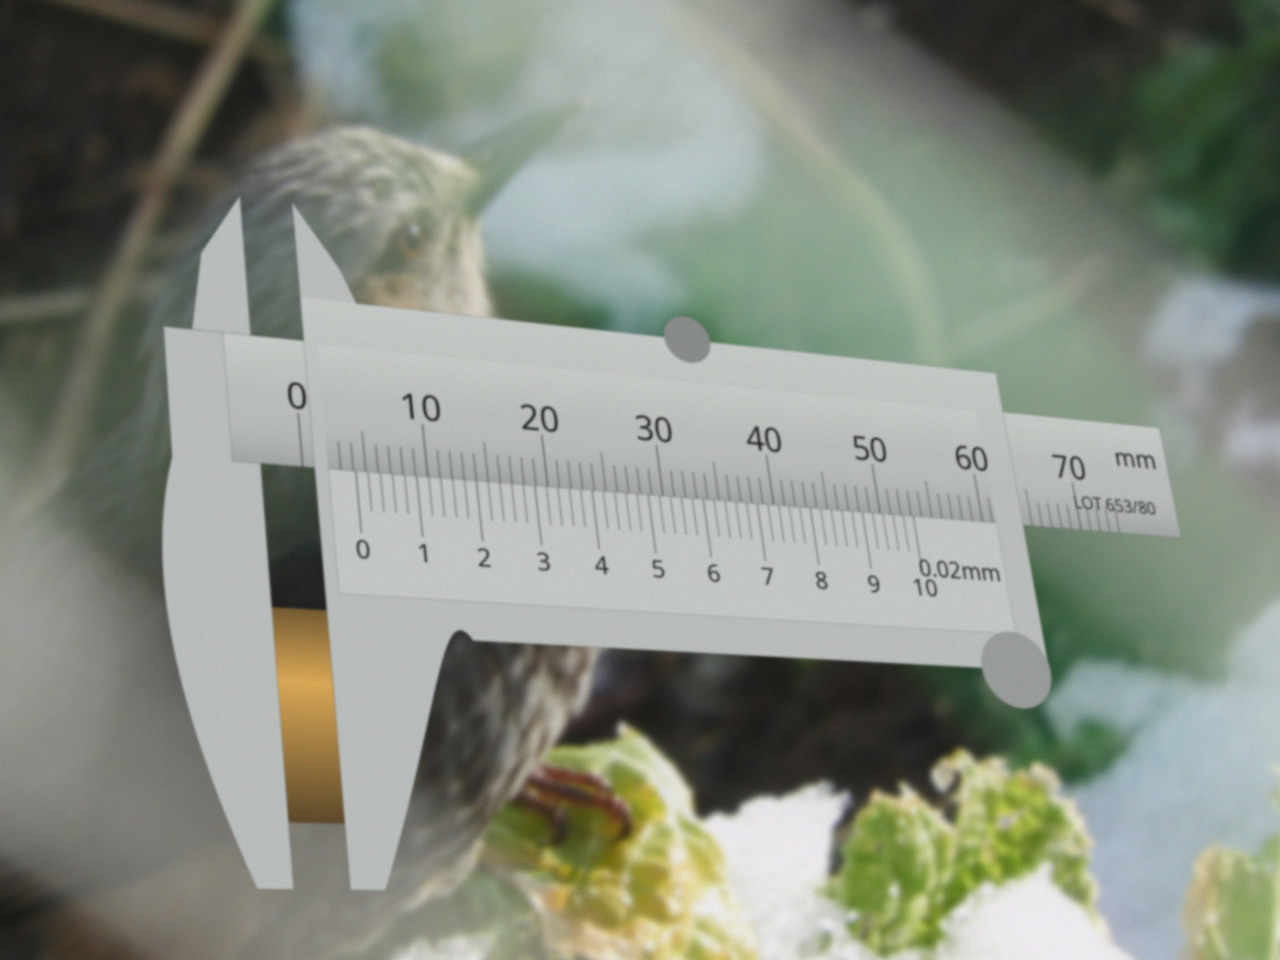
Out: 4.2
